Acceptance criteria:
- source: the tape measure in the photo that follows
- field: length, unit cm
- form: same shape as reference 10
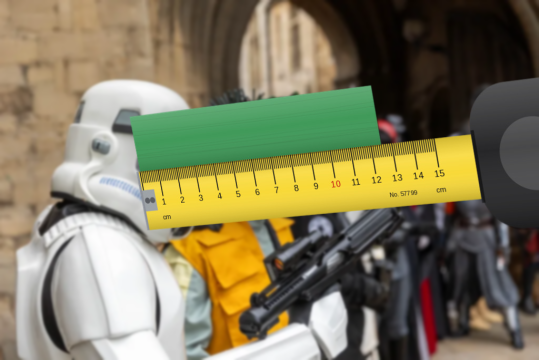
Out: 12.5
